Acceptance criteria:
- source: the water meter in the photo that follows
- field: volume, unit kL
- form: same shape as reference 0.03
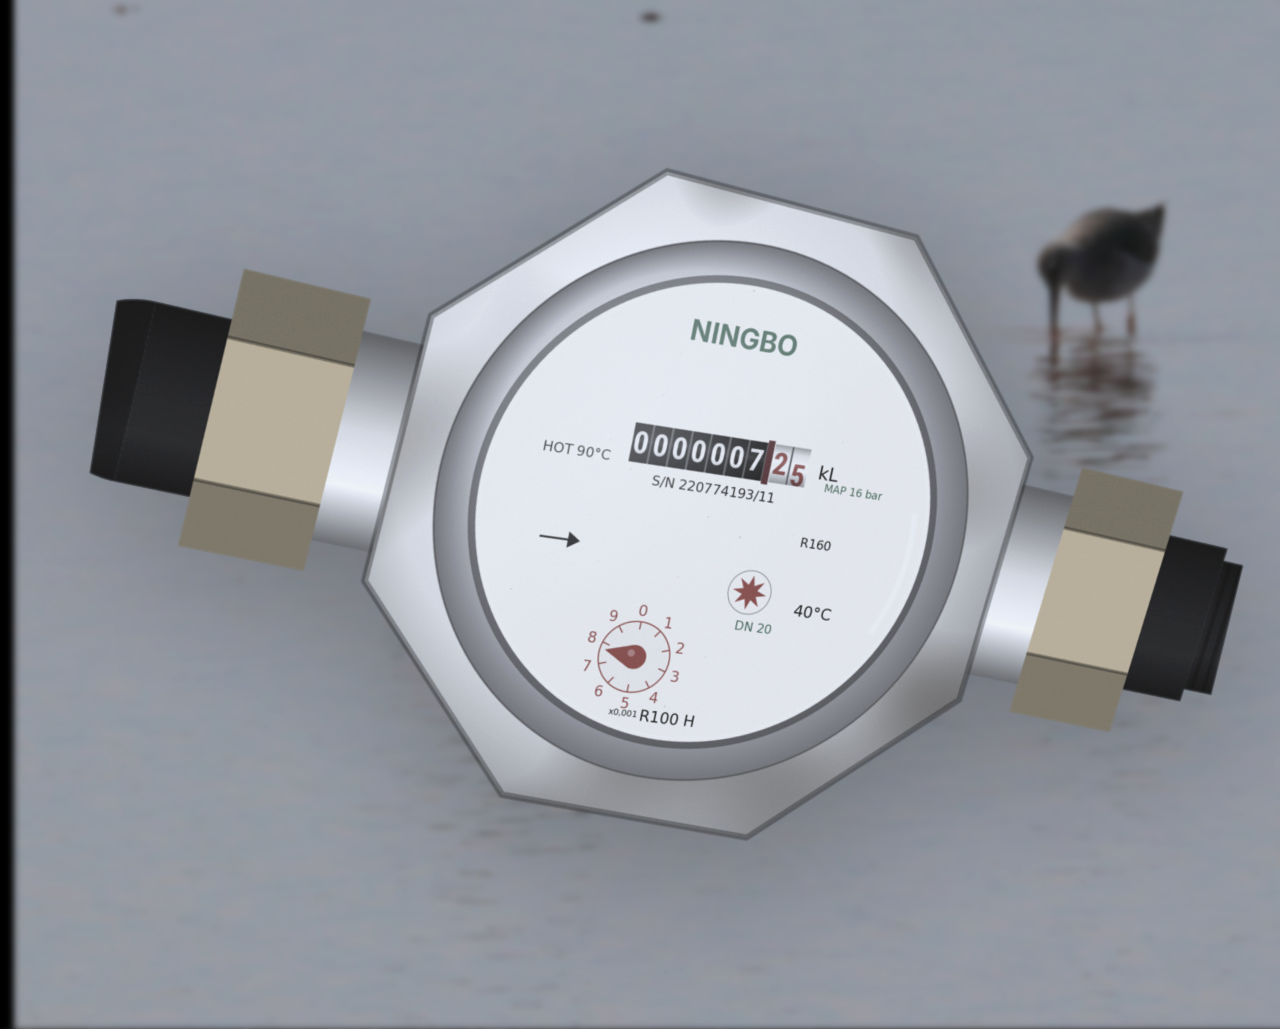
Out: 7.247
